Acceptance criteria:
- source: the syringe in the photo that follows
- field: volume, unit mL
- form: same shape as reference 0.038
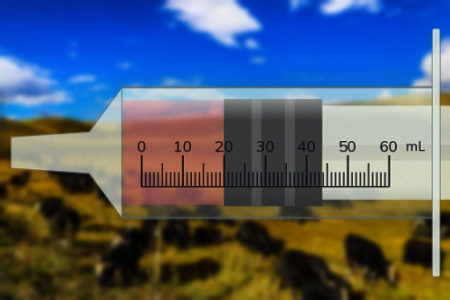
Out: 20
